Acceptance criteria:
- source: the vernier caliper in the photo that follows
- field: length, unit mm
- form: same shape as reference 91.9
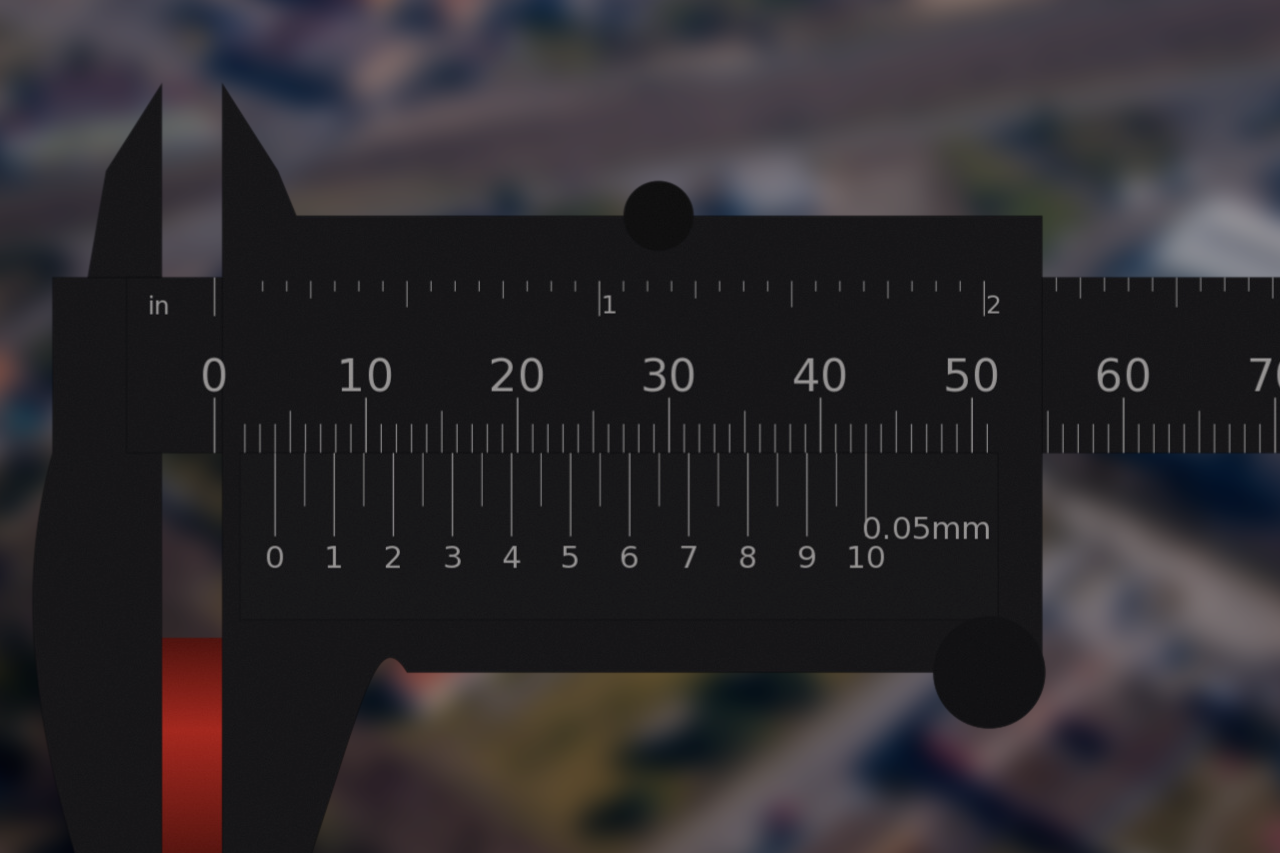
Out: 4.0
